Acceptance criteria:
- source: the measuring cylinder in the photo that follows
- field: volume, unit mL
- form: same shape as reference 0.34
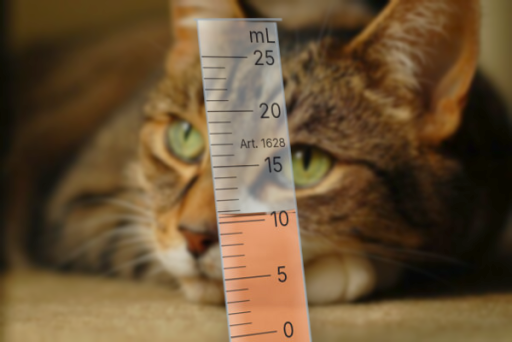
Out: 10.5
